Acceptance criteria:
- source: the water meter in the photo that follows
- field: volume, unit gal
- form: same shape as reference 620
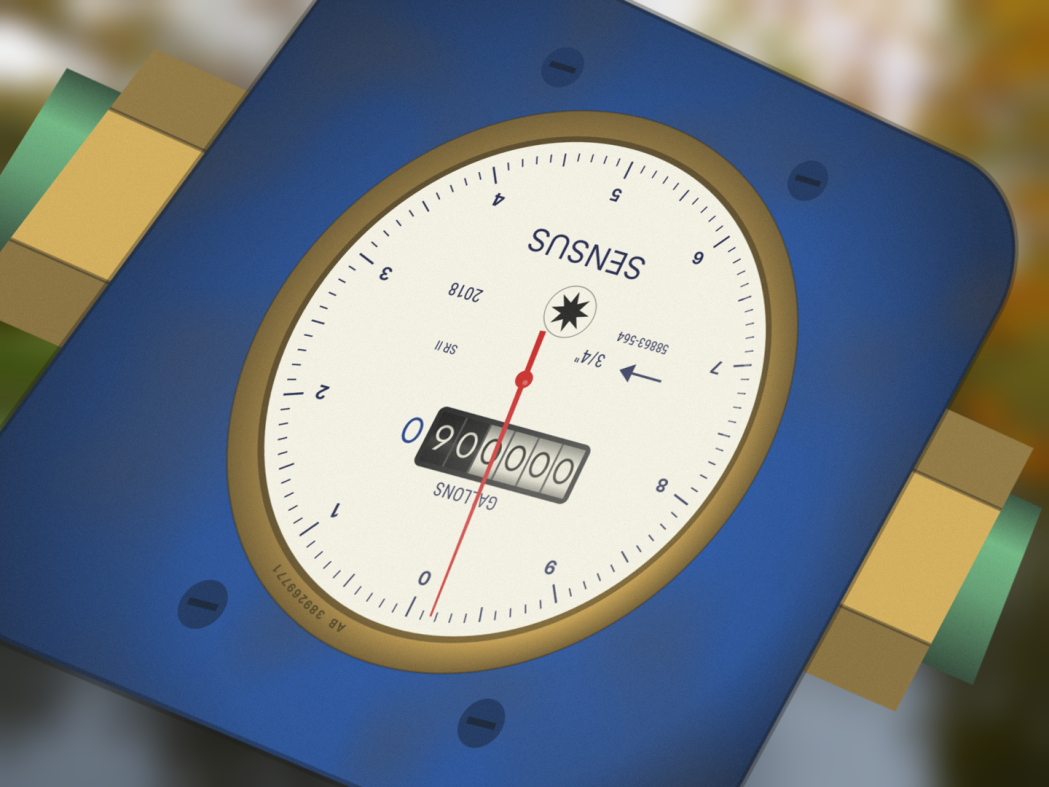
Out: 59.8
